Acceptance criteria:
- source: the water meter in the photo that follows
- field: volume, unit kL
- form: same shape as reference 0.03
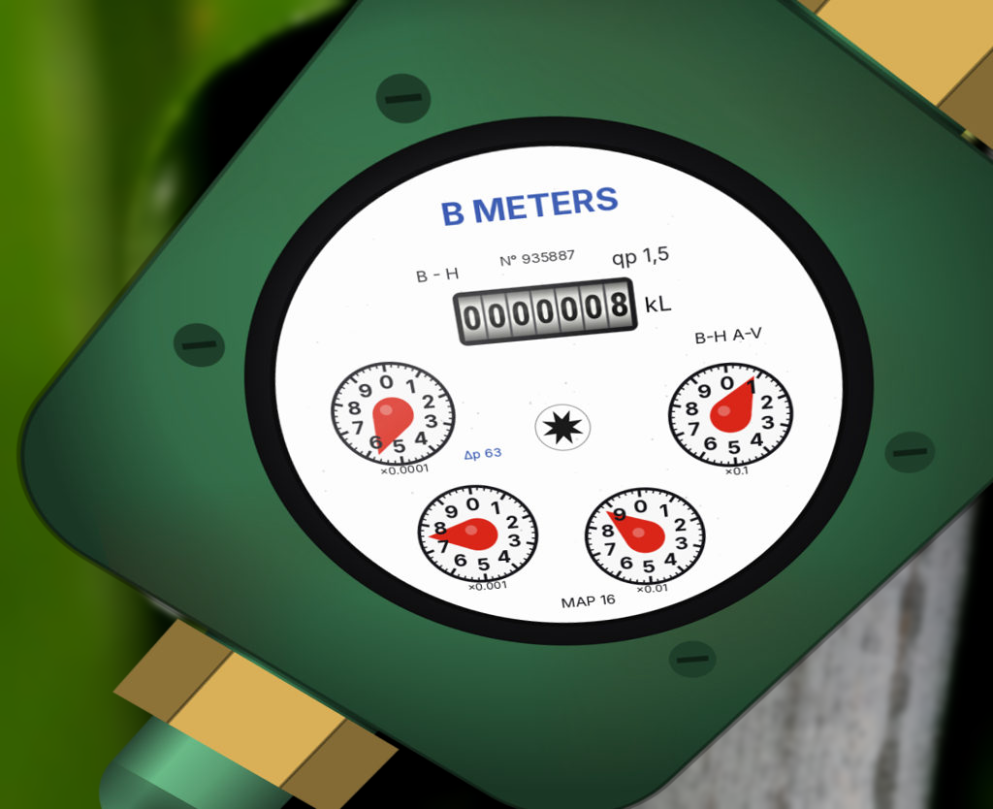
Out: 8.0875
